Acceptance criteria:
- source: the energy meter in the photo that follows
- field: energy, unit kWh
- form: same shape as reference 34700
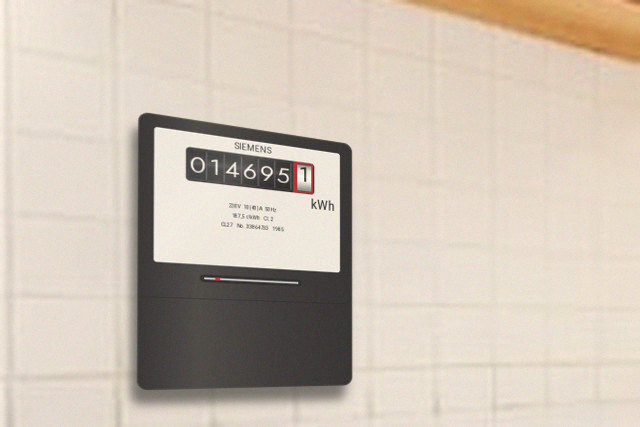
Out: 14695.1
